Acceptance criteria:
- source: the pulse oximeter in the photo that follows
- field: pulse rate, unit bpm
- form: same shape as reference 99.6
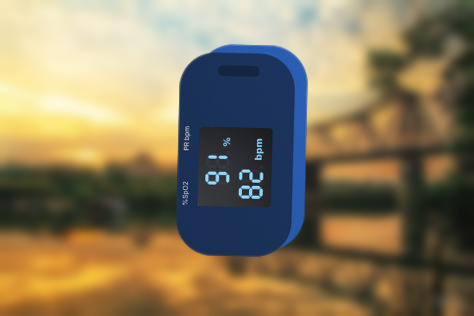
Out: 82
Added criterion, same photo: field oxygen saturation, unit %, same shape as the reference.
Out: 91
